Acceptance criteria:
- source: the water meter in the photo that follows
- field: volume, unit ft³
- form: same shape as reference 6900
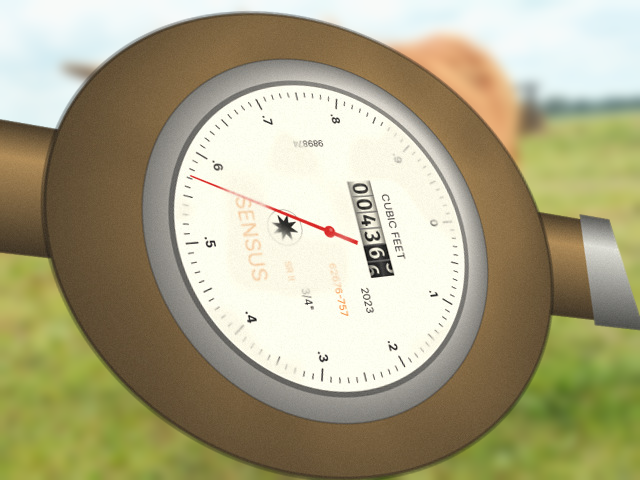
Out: 4365.57
